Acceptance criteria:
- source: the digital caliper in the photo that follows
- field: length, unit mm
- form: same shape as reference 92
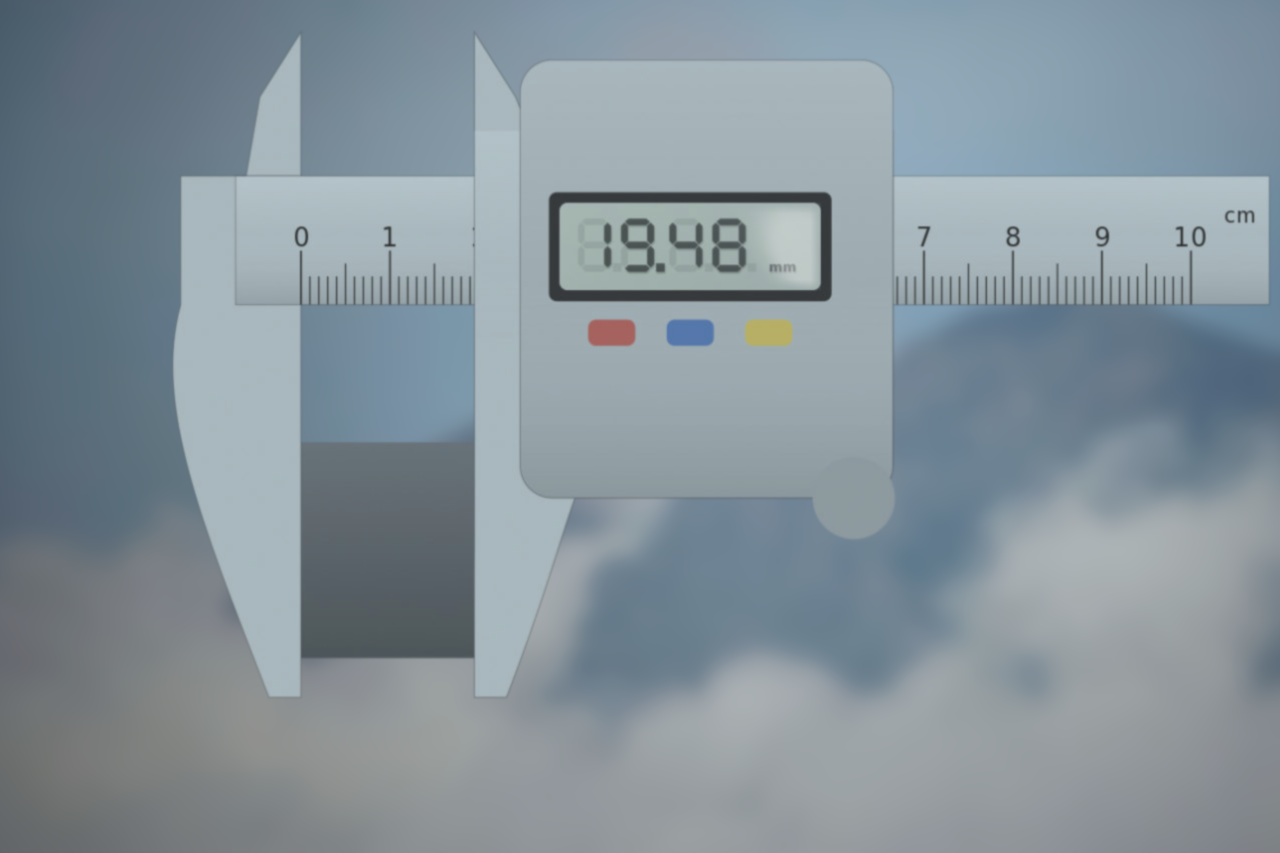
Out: 19.48
